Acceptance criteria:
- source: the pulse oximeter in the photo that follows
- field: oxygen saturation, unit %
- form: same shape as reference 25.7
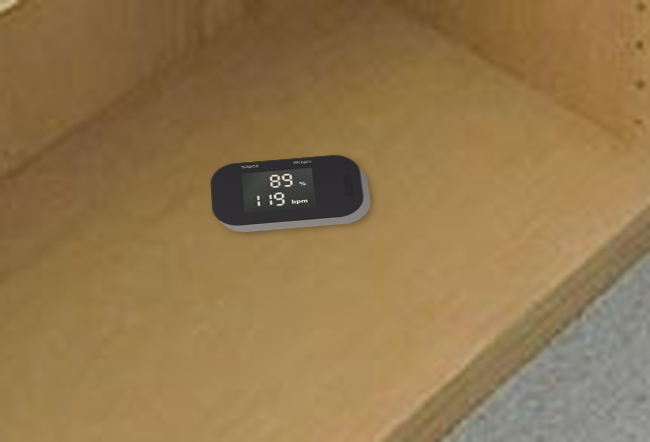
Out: 89
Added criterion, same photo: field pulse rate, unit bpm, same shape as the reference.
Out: 119
